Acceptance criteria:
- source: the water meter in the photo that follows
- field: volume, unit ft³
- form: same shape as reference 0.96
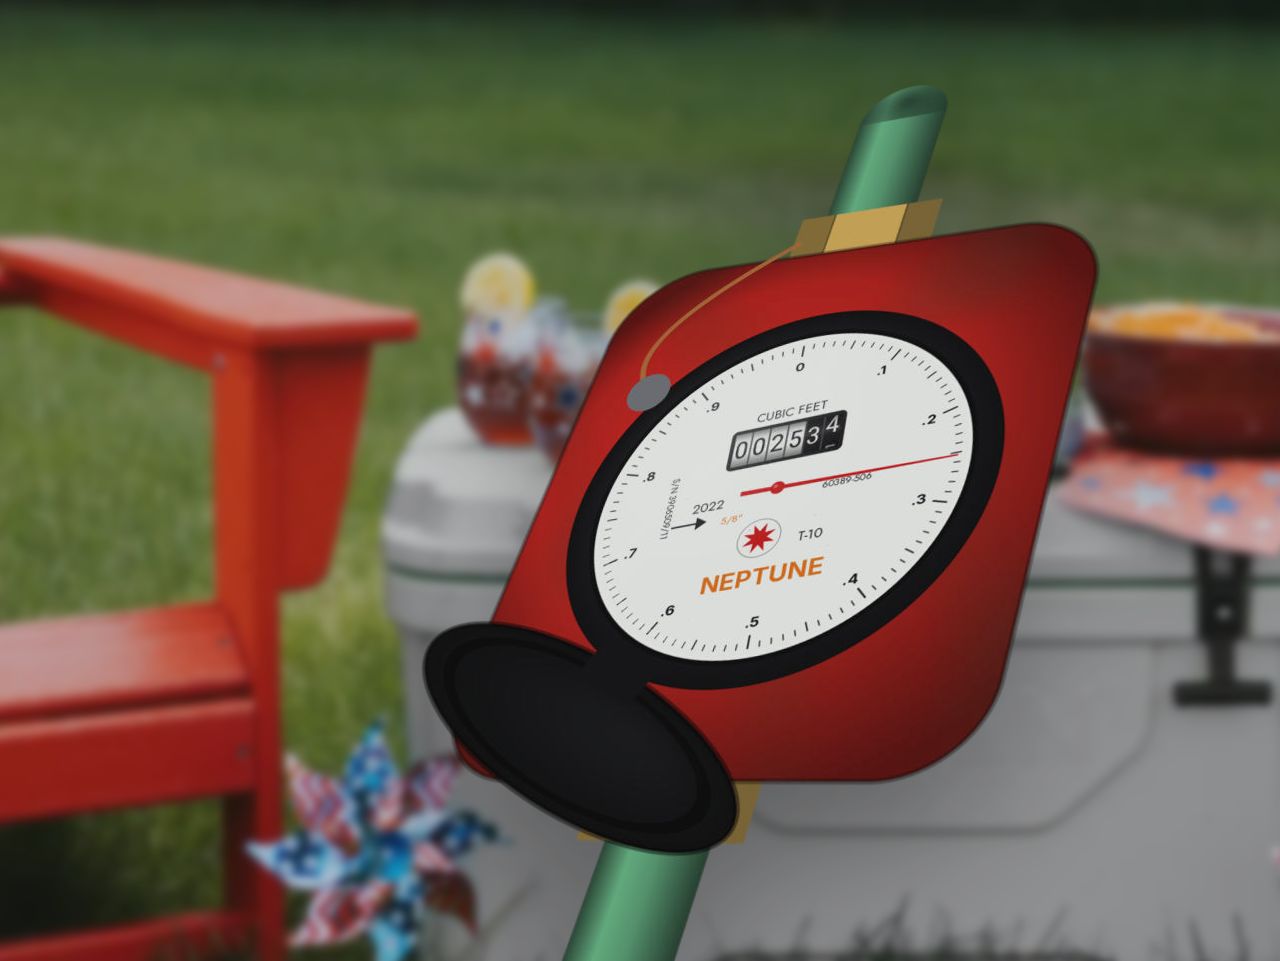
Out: 2534.25
